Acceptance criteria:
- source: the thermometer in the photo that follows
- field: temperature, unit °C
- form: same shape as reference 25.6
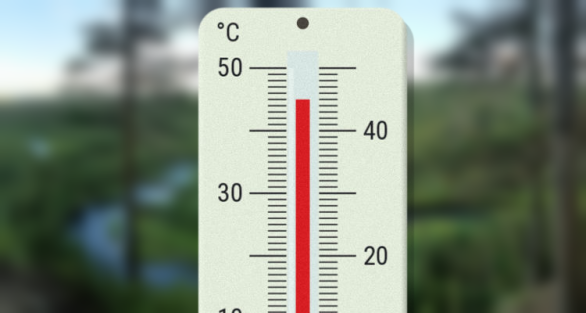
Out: 45
